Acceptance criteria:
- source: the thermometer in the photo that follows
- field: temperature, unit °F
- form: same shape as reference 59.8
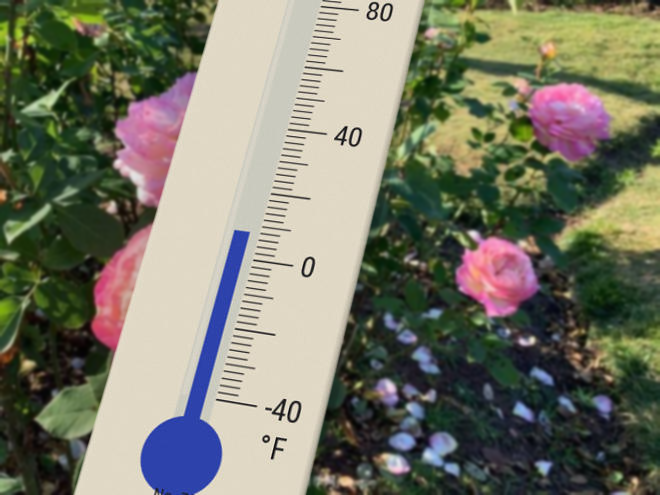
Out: 8
